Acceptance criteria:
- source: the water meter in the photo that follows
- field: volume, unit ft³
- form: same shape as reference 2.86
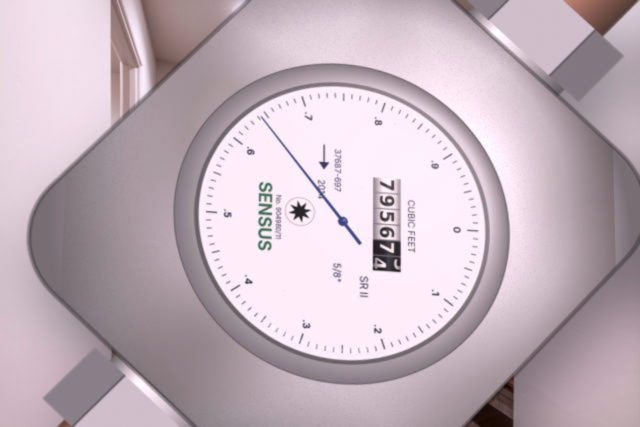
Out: 795673.64
